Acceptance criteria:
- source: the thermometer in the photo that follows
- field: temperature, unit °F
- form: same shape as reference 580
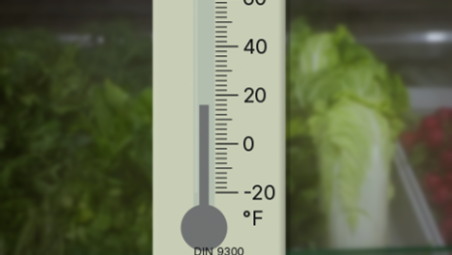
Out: 16
